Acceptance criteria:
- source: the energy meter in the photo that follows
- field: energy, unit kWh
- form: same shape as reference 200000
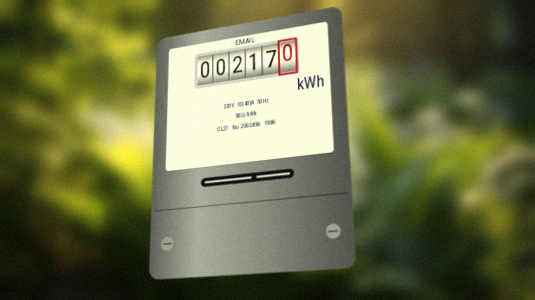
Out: 217.0
